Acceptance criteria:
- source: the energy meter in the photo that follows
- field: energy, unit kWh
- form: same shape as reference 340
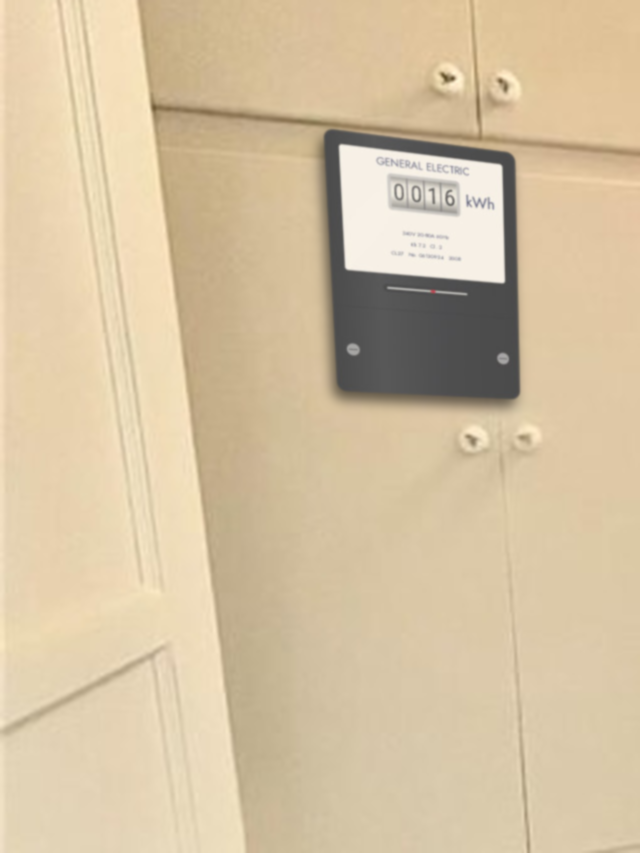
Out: 16
